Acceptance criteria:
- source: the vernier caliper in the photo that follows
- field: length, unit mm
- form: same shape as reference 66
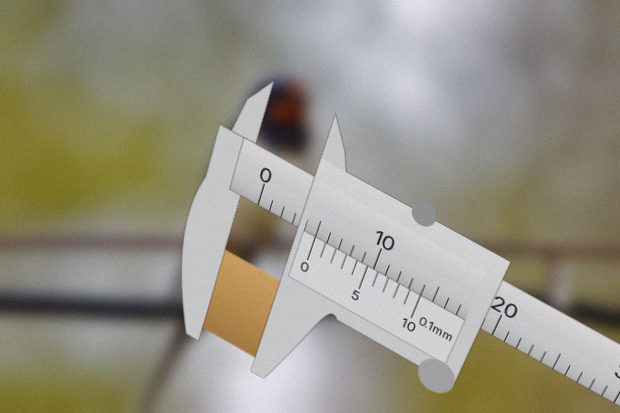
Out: 5.0
